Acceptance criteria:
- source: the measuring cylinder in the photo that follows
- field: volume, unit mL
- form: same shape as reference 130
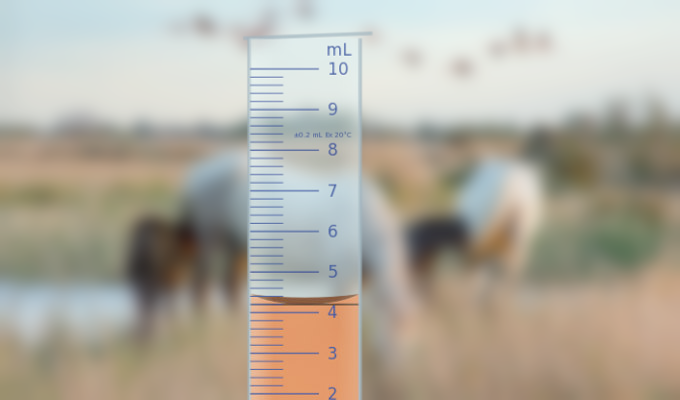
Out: 4.2
